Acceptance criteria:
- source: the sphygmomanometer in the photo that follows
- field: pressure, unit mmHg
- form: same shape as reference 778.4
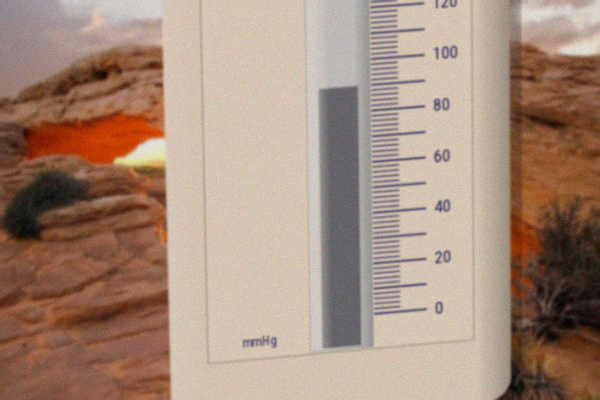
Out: 90
